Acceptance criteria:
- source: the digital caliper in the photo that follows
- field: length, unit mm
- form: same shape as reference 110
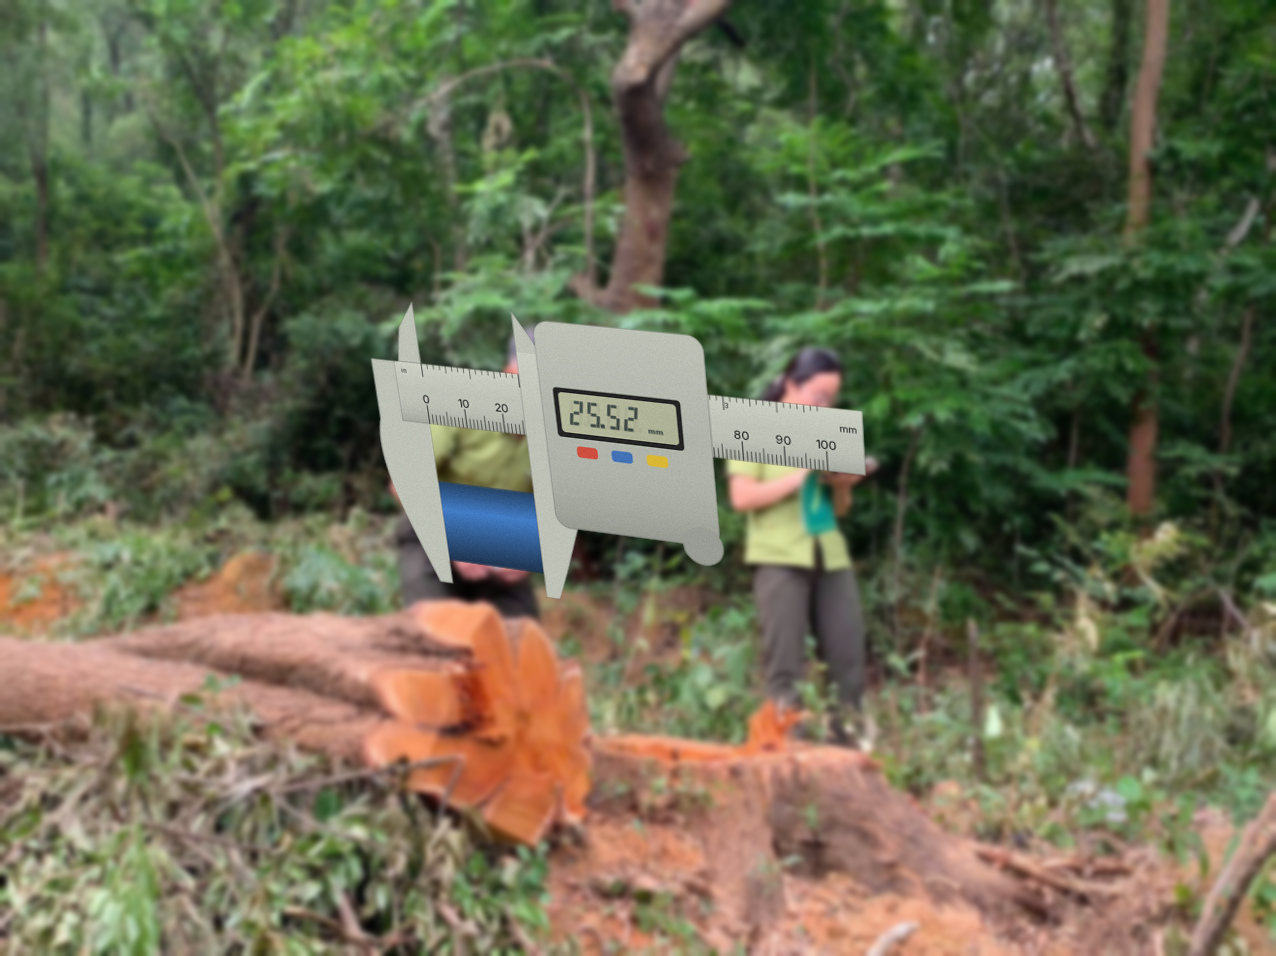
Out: 25.52
